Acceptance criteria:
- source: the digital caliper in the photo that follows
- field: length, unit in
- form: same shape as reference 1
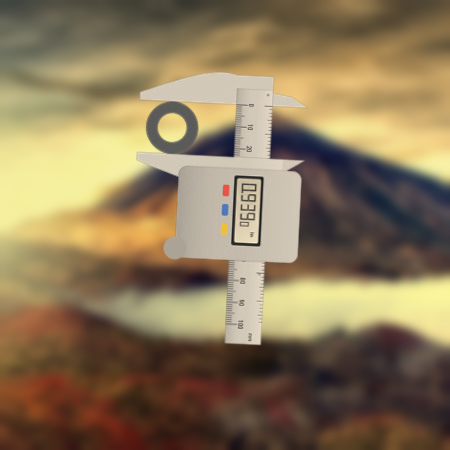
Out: 0.9390
